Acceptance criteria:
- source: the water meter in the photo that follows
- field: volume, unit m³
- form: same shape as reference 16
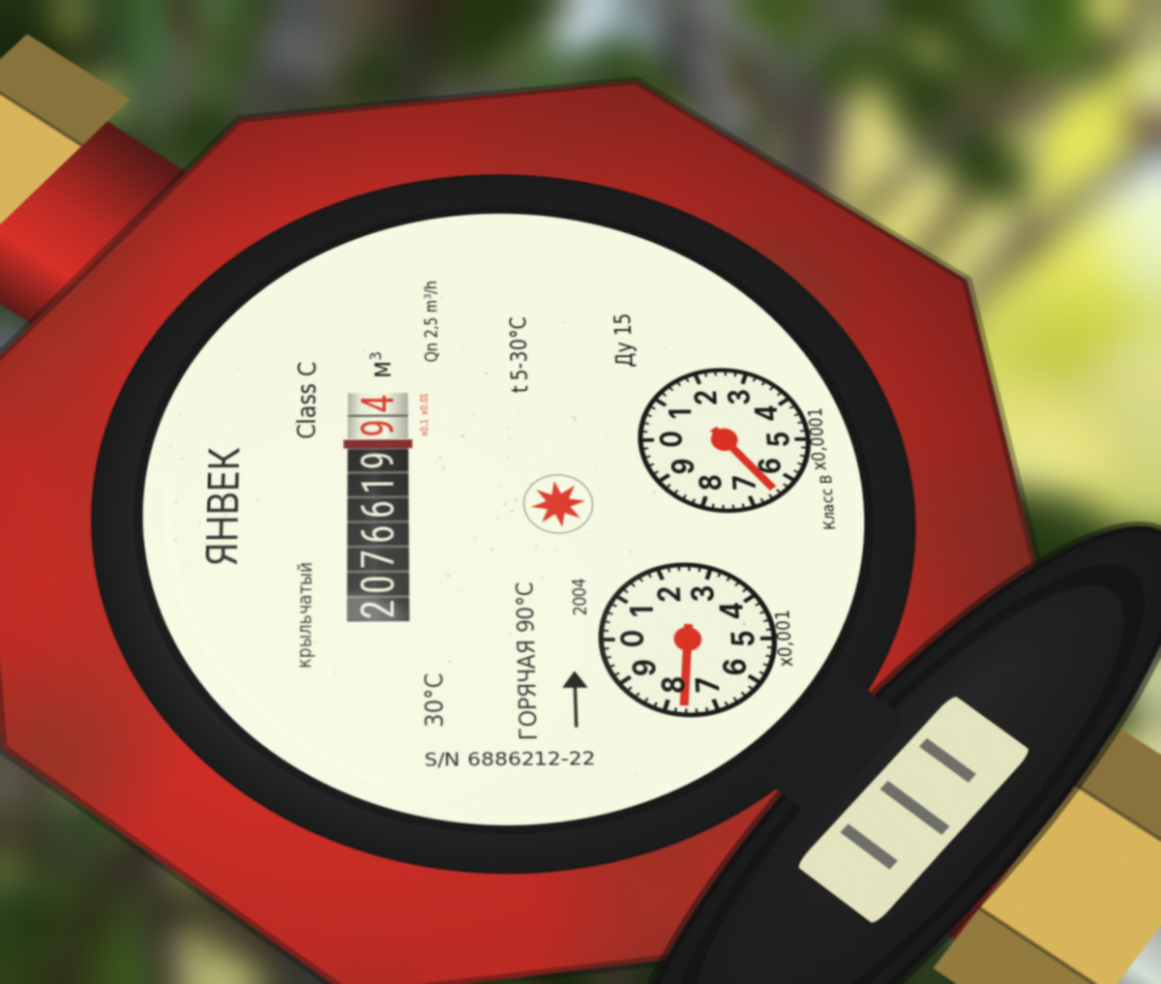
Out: 2076619.9476
